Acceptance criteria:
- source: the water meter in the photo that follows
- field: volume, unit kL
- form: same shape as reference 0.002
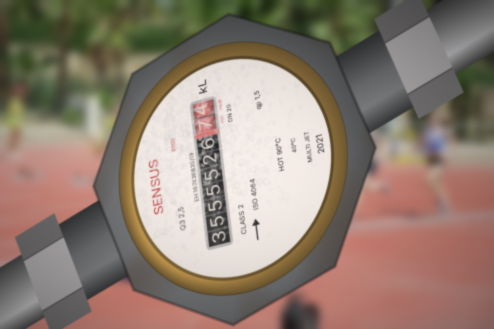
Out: 3555526.74
